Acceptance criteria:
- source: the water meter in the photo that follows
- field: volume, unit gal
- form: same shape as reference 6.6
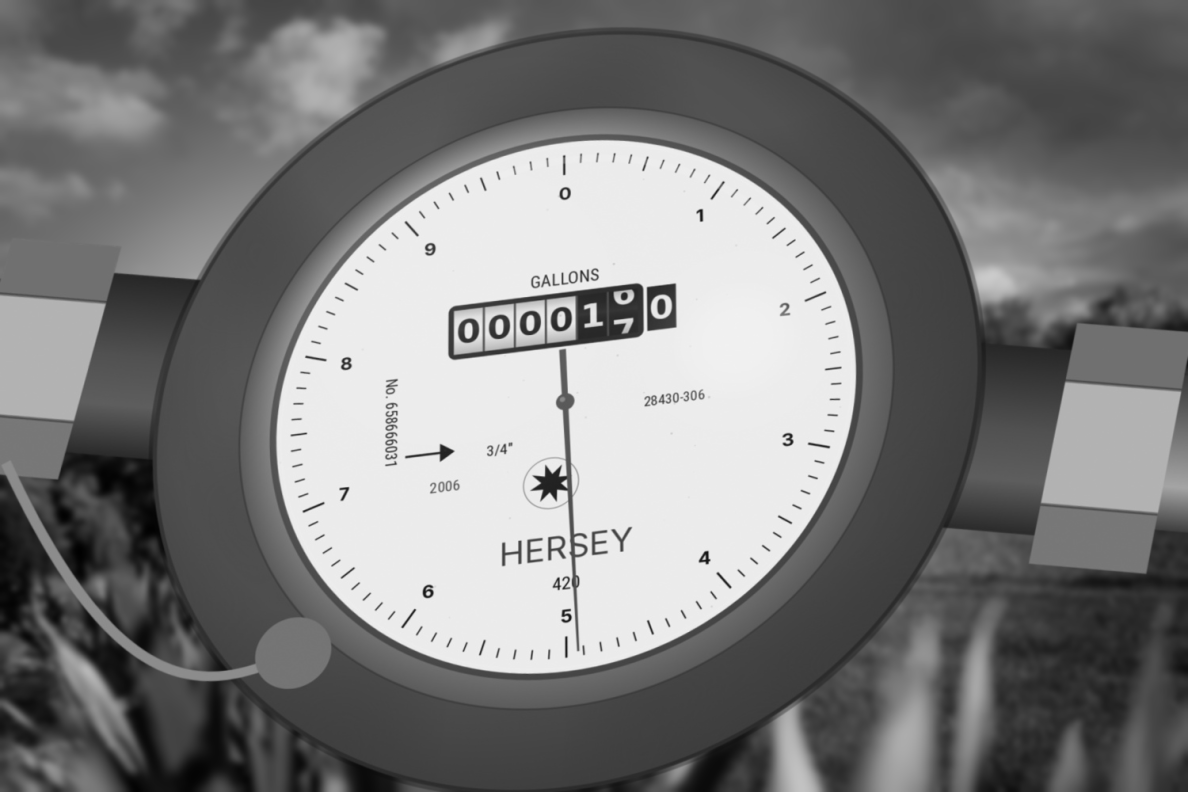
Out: 164.9
